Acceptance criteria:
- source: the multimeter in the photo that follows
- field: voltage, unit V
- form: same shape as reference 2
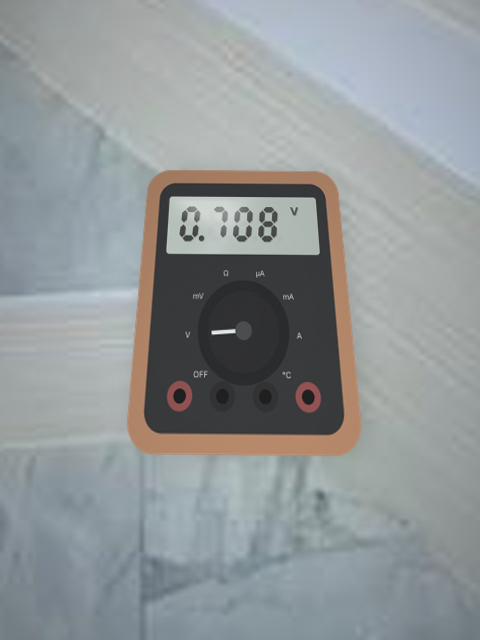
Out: 0.708
